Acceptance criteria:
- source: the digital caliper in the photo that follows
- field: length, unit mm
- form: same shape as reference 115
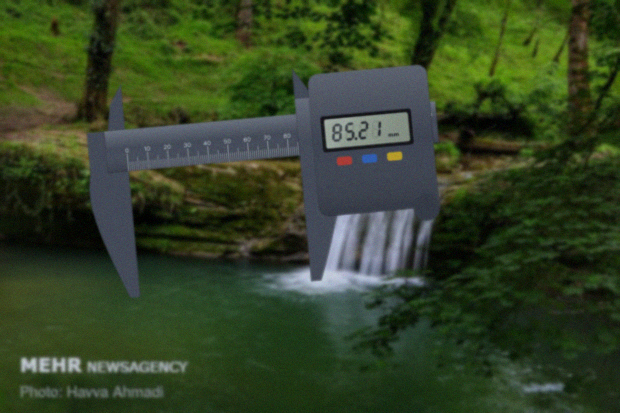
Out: 85.21
